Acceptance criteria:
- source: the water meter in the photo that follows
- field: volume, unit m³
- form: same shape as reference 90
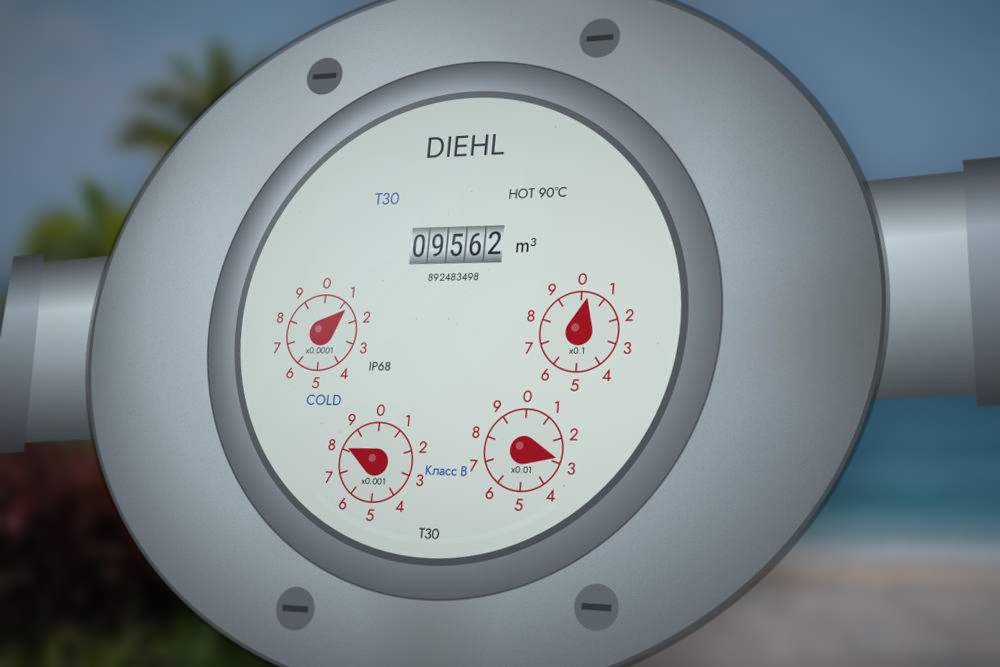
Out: 9562.0281
